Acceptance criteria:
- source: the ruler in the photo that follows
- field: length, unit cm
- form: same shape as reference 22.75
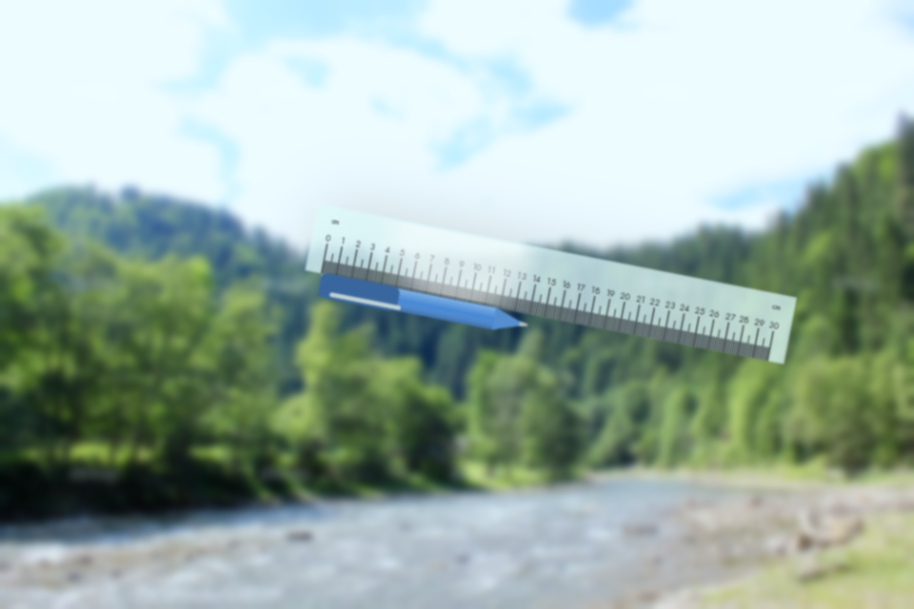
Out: 14
